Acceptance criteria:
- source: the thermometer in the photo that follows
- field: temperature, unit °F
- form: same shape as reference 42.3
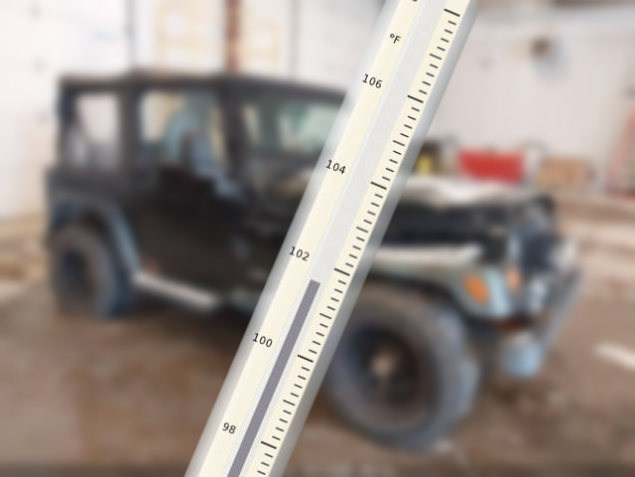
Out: 101.6
